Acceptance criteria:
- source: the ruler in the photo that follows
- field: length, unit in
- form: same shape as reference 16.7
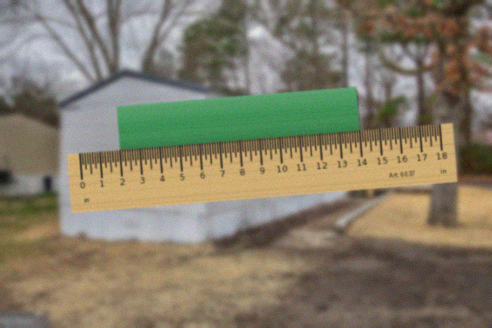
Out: 12
